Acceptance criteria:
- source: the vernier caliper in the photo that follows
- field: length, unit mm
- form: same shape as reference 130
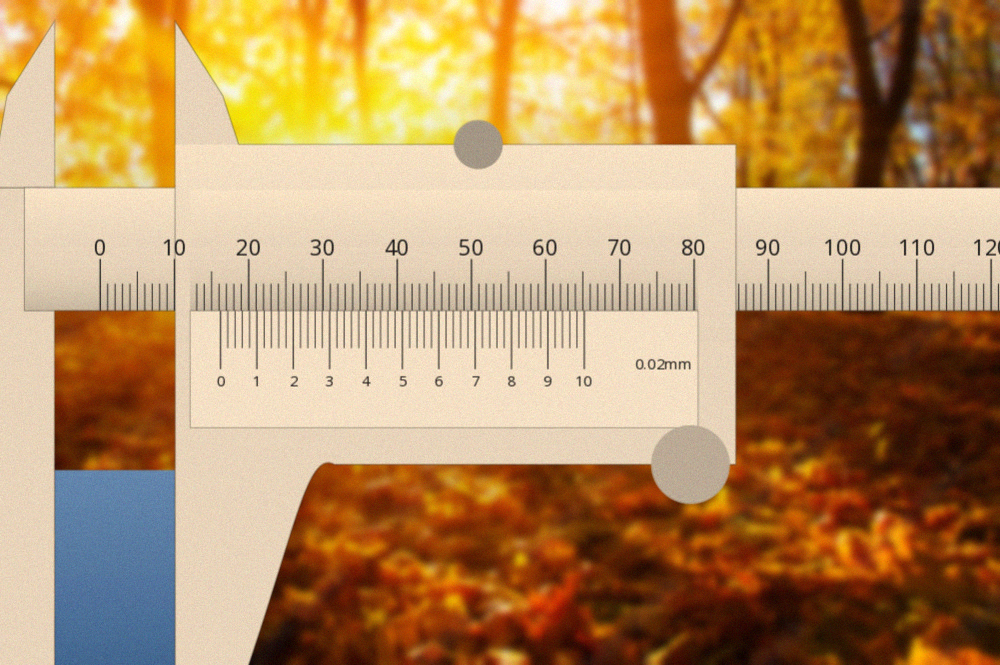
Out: 16.2
